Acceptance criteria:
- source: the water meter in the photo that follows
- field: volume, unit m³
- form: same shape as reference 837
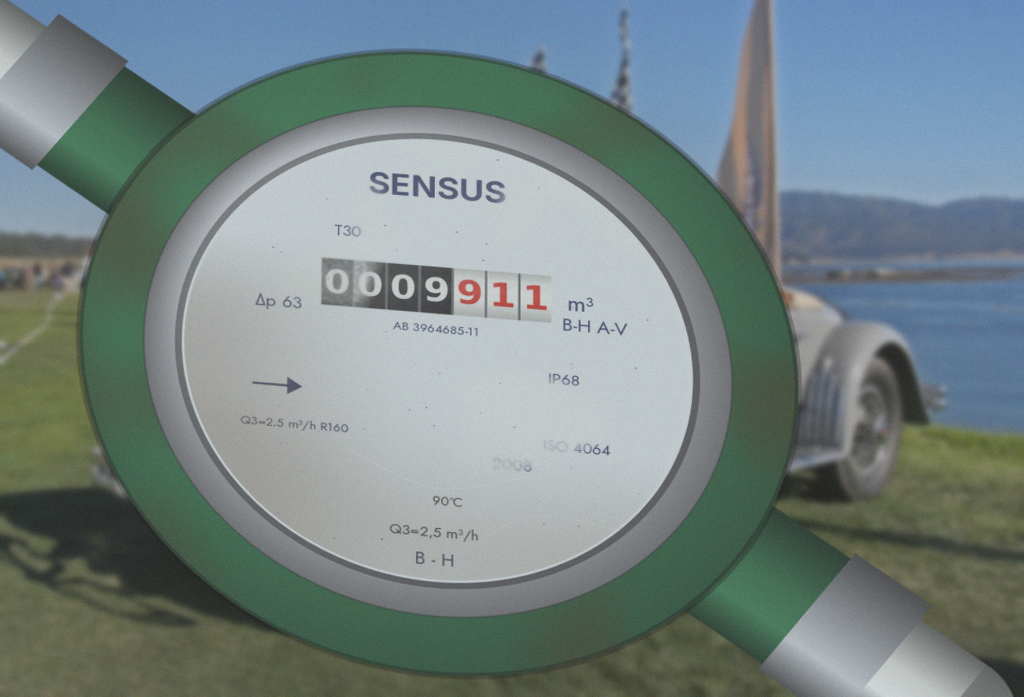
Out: 9.911
